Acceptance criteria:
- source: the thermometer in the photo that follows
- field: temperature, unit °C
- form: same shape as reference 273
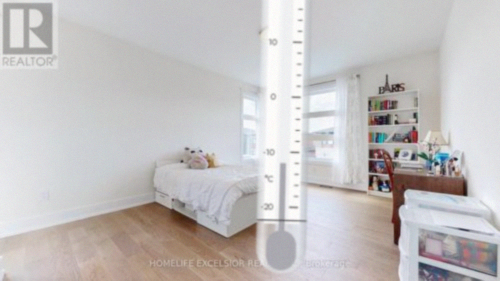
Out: -12
